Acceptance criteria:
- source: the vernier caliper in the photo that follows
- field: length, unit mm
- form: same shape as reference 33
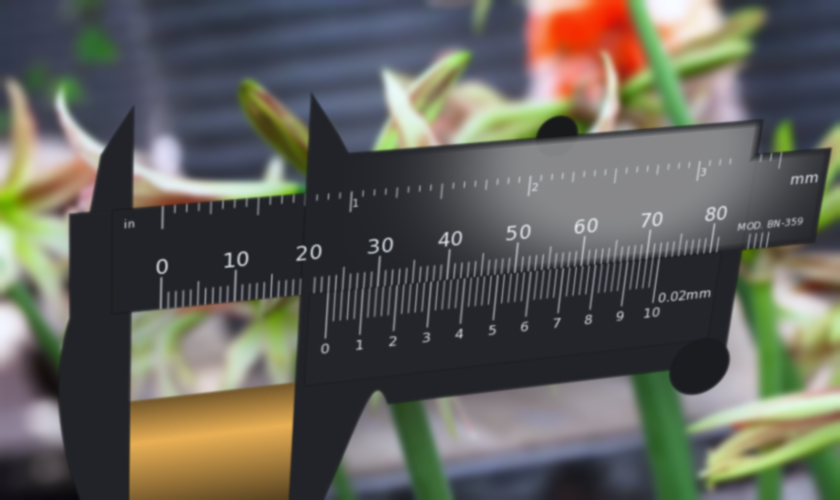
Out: 23.0
